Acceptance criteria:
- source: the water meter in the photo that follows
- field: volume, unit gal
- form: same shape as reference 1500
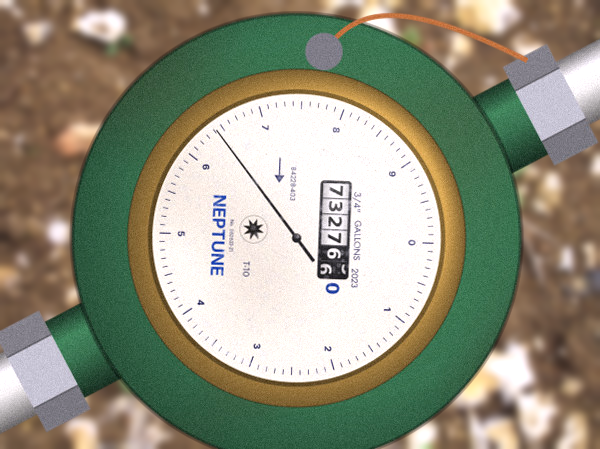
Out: 7327656.4
